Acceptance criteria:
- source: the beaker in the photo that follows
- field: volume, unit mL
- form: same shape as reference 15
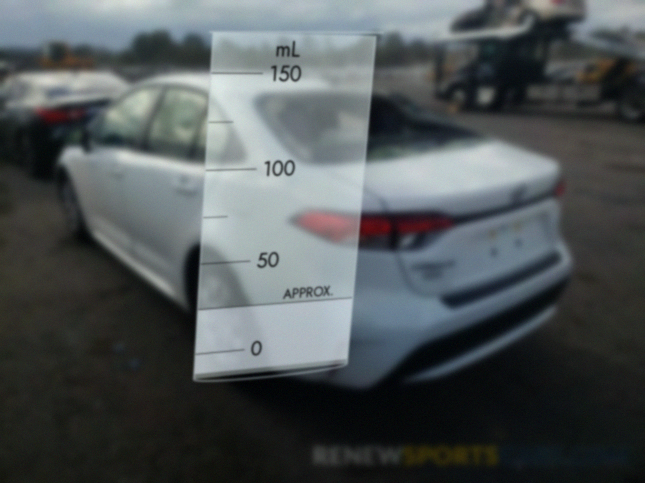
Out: 25
